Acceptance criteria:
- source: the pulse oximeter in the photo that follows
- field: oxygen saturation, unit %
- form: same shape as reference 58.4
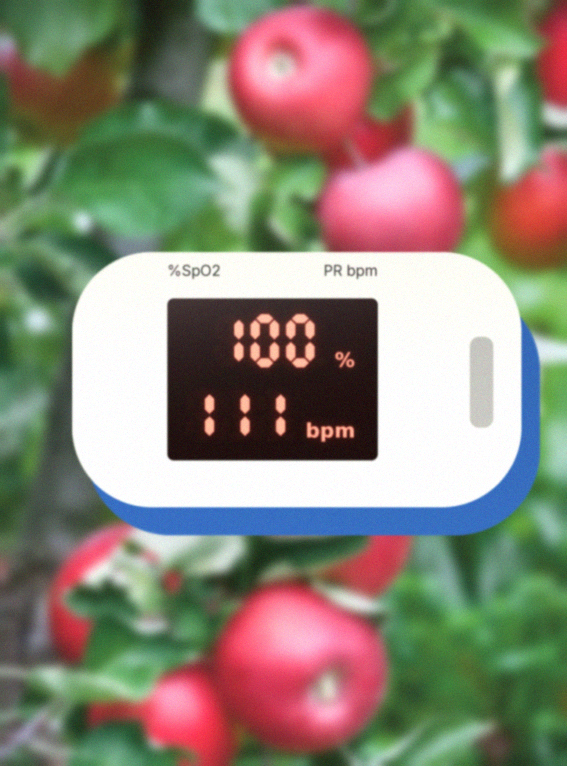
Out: 100
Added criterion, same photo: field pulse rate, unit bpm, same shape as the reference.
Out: 111
